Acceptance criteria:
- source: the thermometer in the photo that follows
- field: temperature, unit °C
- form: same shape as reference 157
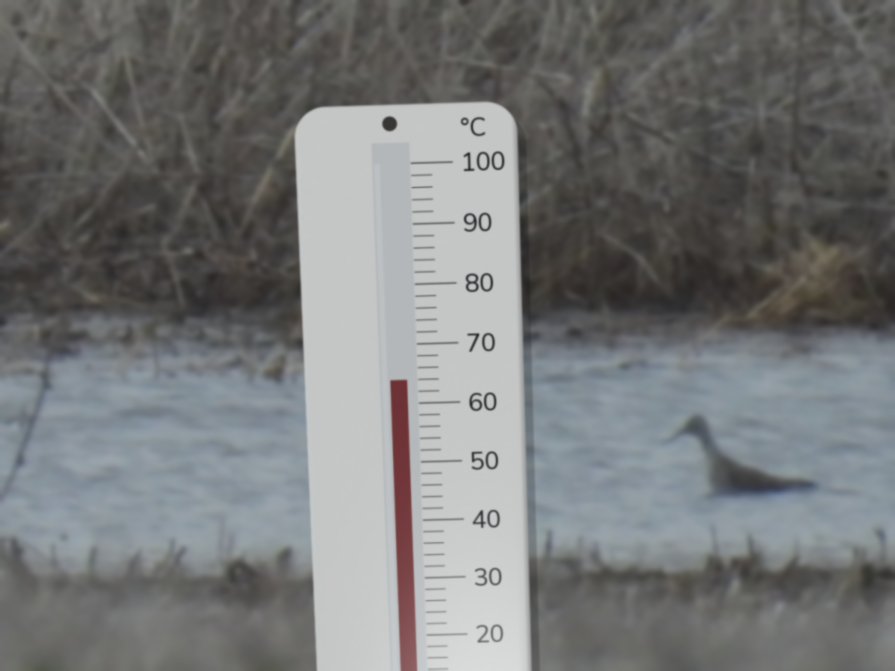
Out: 64
